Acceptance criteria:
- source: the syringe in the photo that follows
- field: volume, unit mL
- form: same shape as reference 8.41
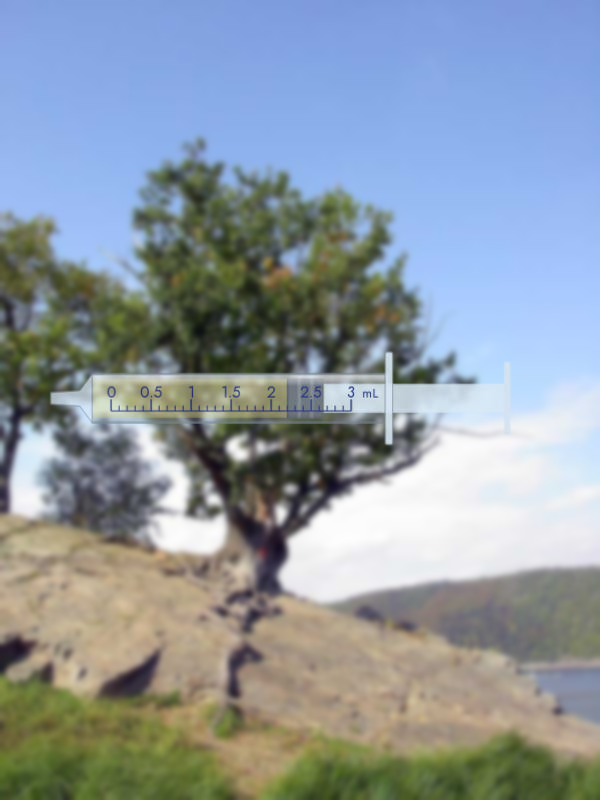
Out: 2.2
